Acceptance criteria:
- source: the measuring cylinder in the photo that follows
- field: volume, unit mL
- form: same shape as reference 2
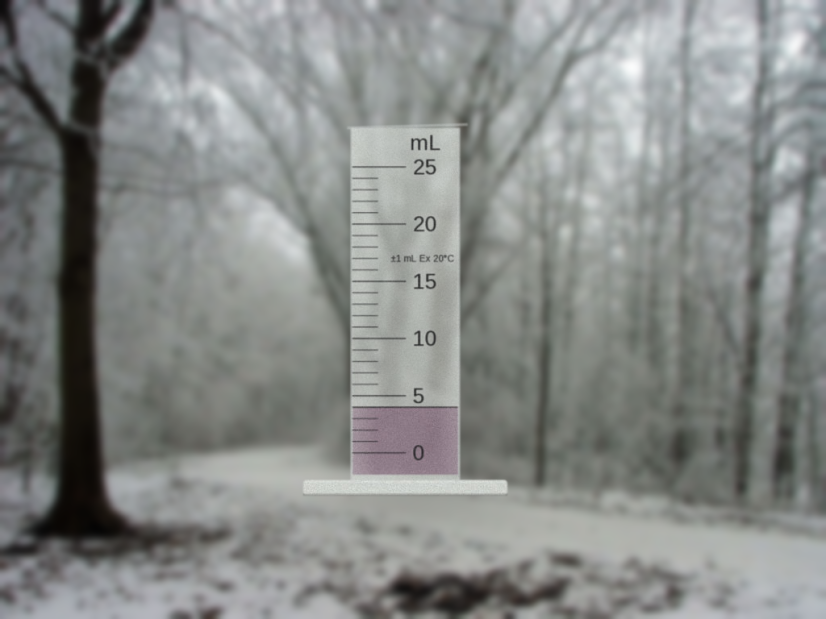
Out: 4
